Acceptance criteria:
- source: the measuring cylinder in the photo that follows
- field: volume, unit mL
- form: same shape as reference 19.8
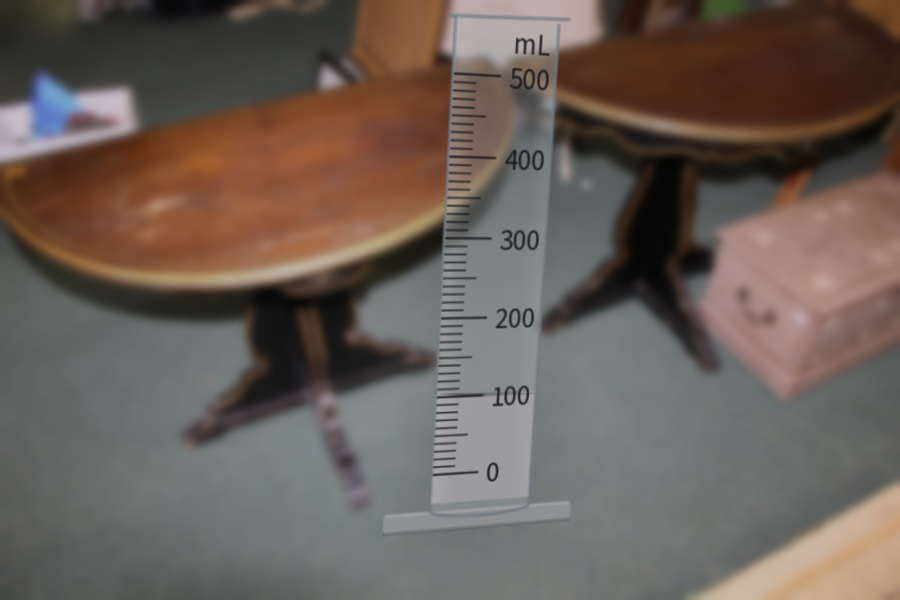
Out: 100
